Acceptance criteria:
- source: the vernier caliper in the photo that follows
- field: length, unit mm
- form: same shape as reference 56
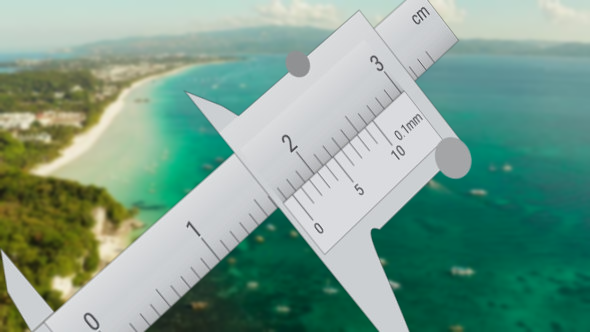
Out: 17.6
